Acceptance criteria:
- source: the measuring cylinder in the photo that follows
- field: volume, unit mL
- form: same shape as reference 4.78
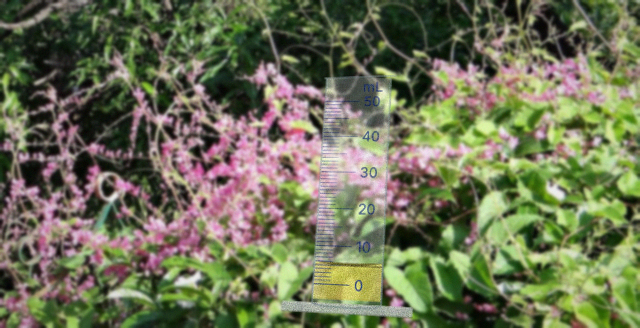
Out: 5
